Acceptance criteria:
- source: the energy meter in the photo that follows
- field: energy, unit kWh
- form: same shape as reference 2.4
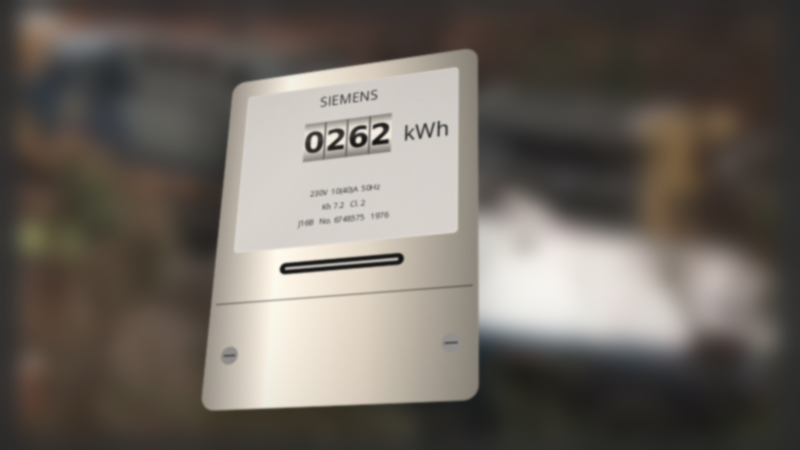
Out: 262
